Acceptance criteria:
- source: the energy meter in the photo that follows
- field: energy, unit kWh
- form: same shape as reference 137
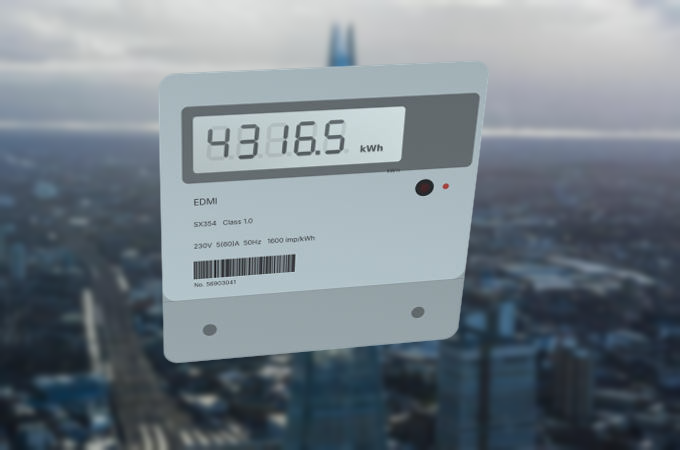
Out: 4316.5
